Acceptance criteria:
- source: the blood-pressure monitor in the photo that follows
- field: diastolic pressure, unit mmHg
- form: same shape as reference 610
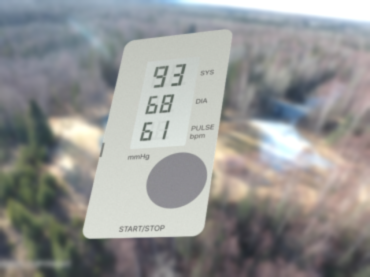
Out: 68
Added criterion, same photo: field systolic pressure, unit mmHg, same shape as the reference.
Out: 93
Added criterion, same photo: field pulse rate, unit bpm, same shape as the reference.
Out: 61
